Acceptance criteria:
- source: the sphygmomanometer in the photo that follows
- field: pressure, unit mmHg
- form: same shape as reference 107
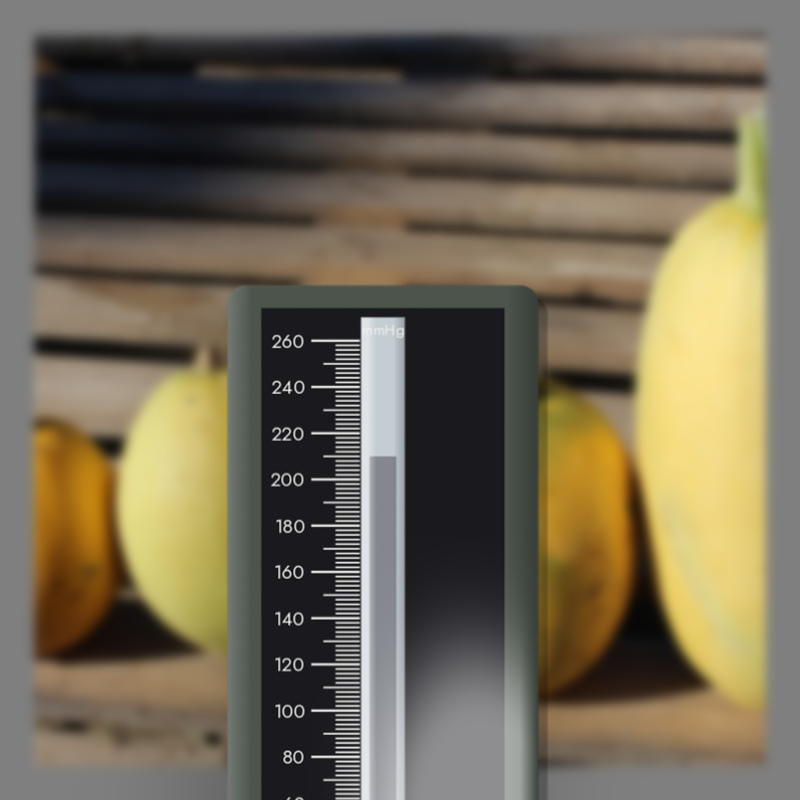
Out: 210
